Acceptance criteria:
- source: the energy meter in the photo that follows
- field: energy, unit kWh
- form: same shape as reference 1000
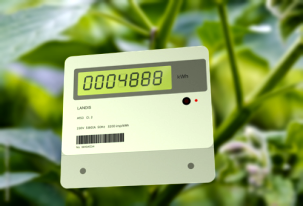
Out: 4888
